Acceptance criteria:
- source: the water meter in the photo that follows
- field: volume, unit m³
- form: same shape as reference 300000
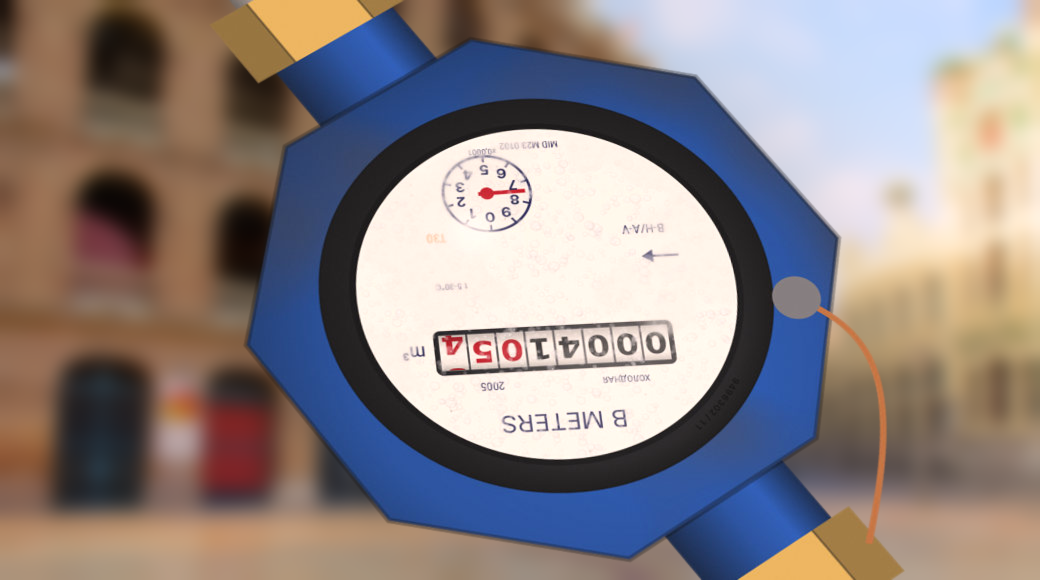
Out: 41.0537
